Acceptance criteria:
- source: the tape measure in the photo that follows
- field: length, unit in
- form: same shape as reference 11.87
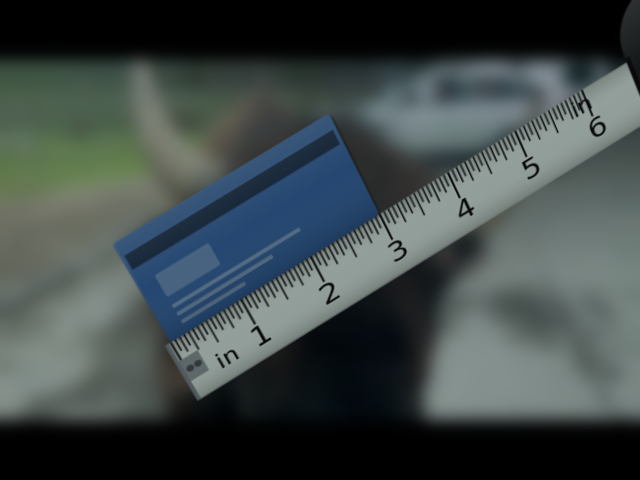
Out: 3
